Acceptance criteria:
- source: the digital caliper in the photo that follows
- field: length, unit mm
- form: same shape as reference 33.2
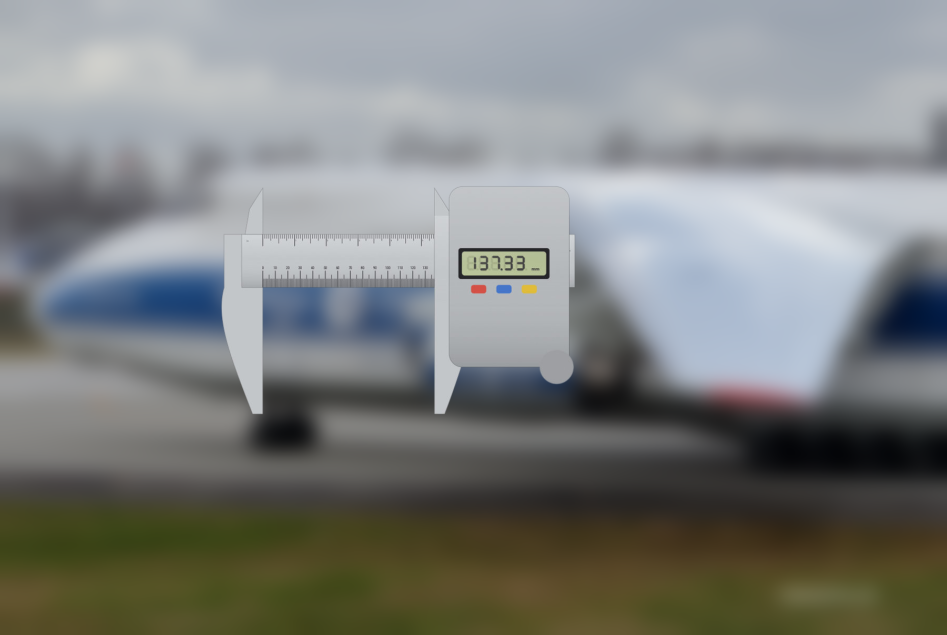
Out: 137.33
